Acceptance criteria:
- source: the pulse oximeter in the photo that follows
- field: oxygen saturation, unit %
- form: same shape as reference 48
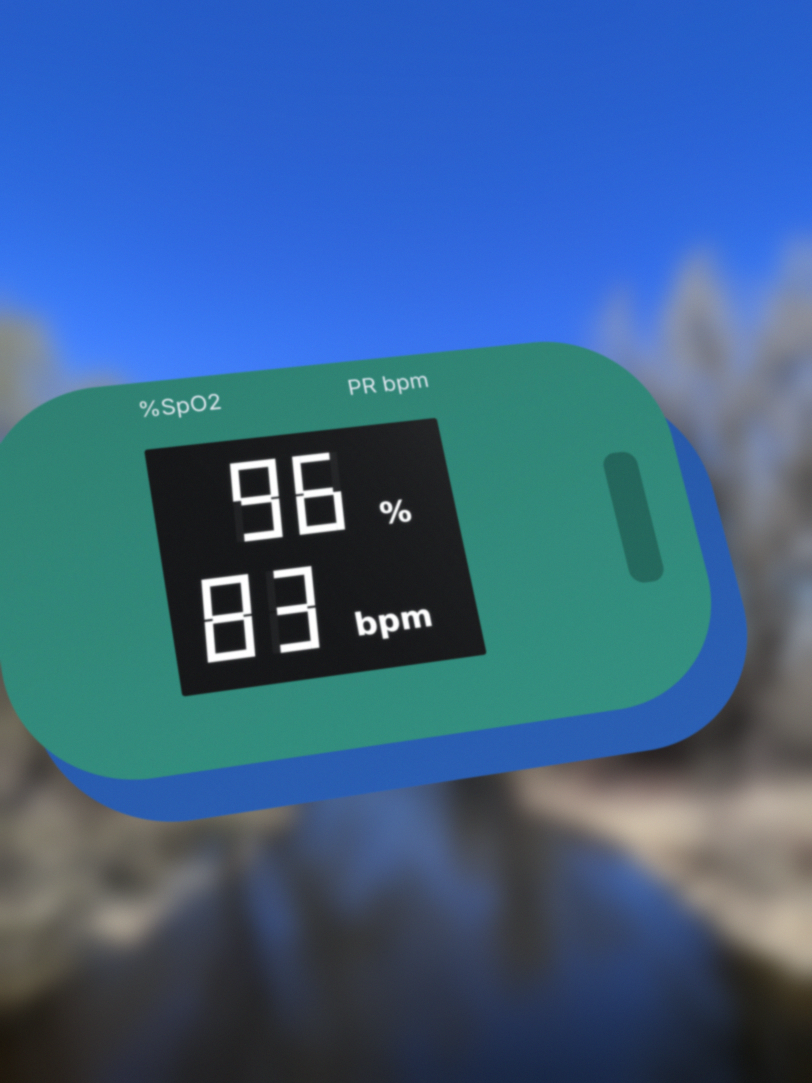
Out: 96
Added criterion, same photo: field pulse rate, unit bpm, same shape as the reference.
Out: 83
